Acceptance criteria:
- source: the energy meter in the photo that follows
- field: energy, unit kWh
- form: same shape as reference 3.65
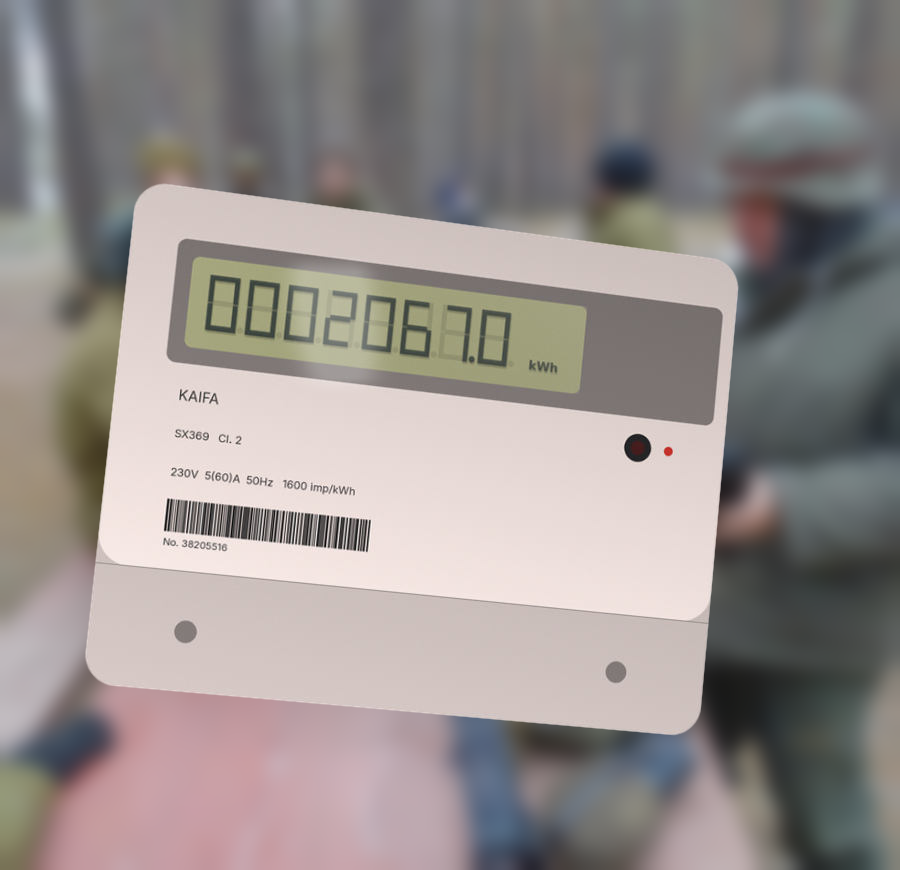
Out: 2067.0
